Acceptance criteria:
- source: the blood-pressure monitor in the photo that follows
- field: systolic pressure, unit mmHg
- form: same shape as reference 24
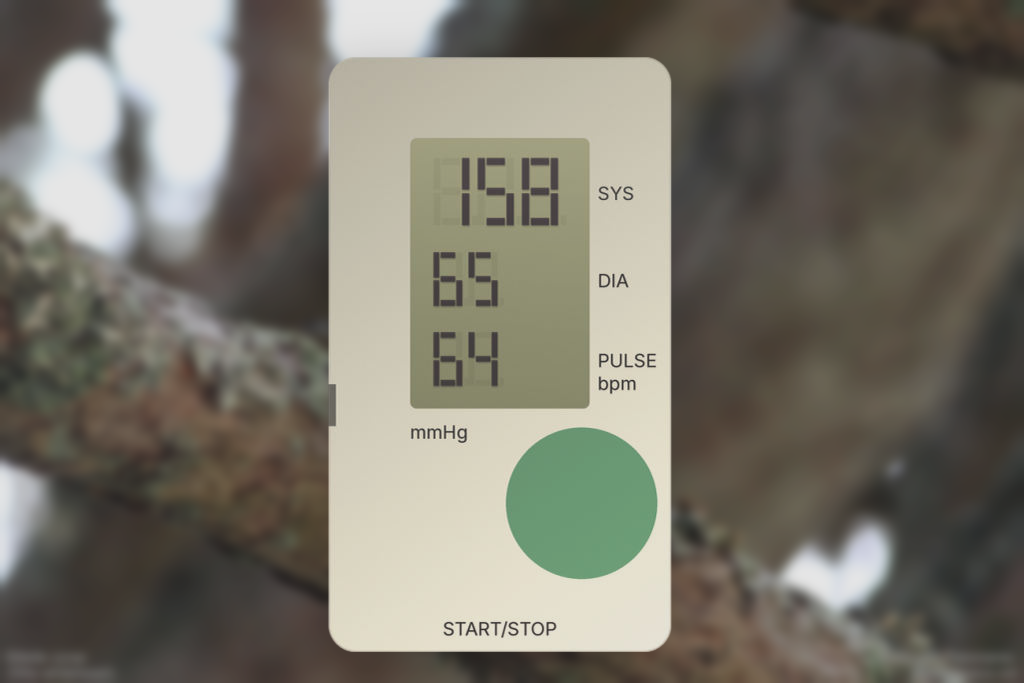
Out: 158
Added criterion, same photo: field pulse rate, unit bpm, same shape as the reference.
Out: 64
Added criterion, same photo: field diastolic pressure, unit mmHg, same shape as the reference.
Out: 65
